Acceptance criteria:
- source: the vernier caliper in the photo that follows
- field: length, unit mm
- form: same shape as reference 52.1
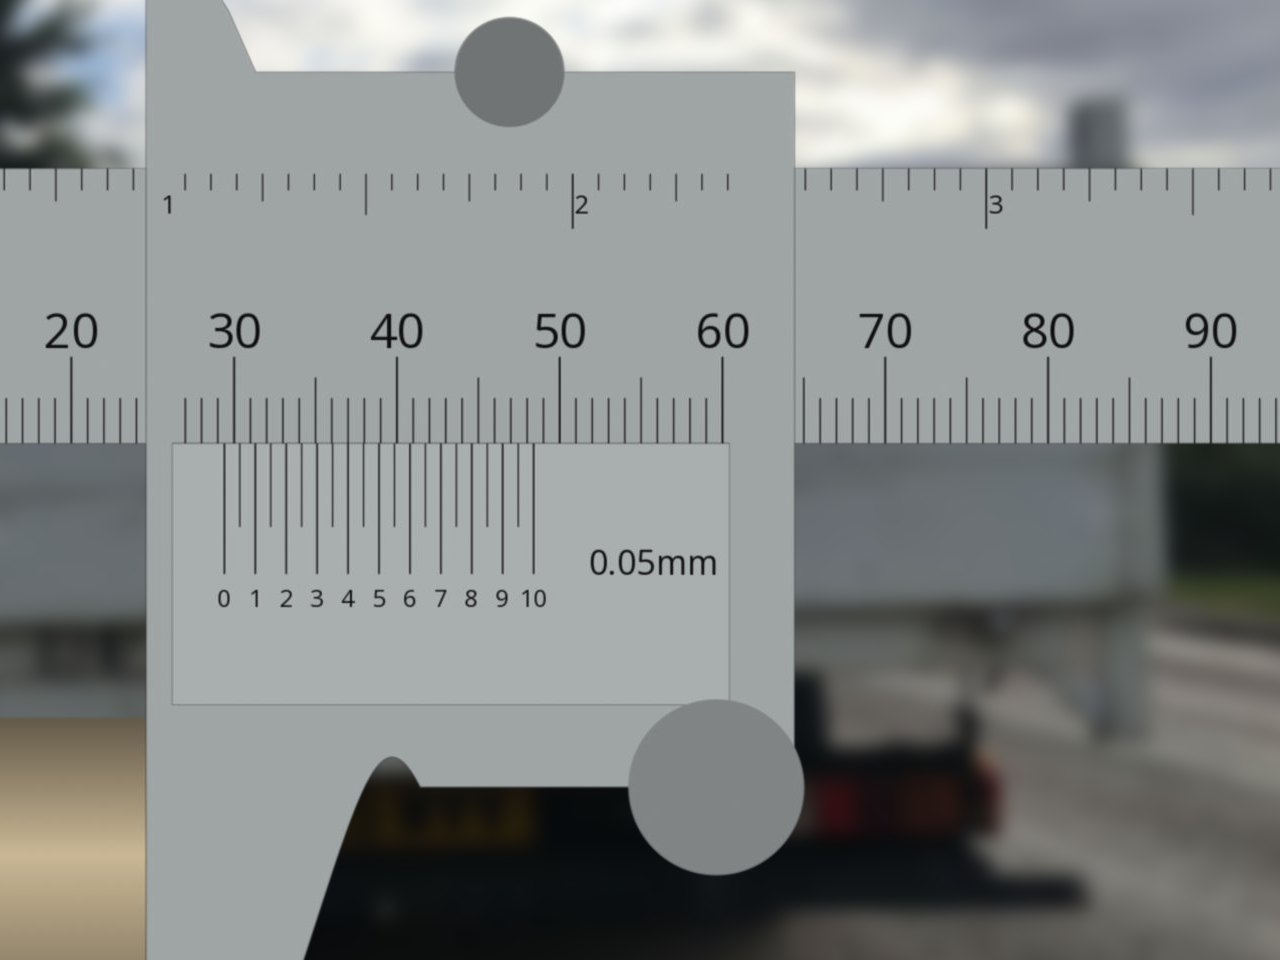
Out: 29.4
